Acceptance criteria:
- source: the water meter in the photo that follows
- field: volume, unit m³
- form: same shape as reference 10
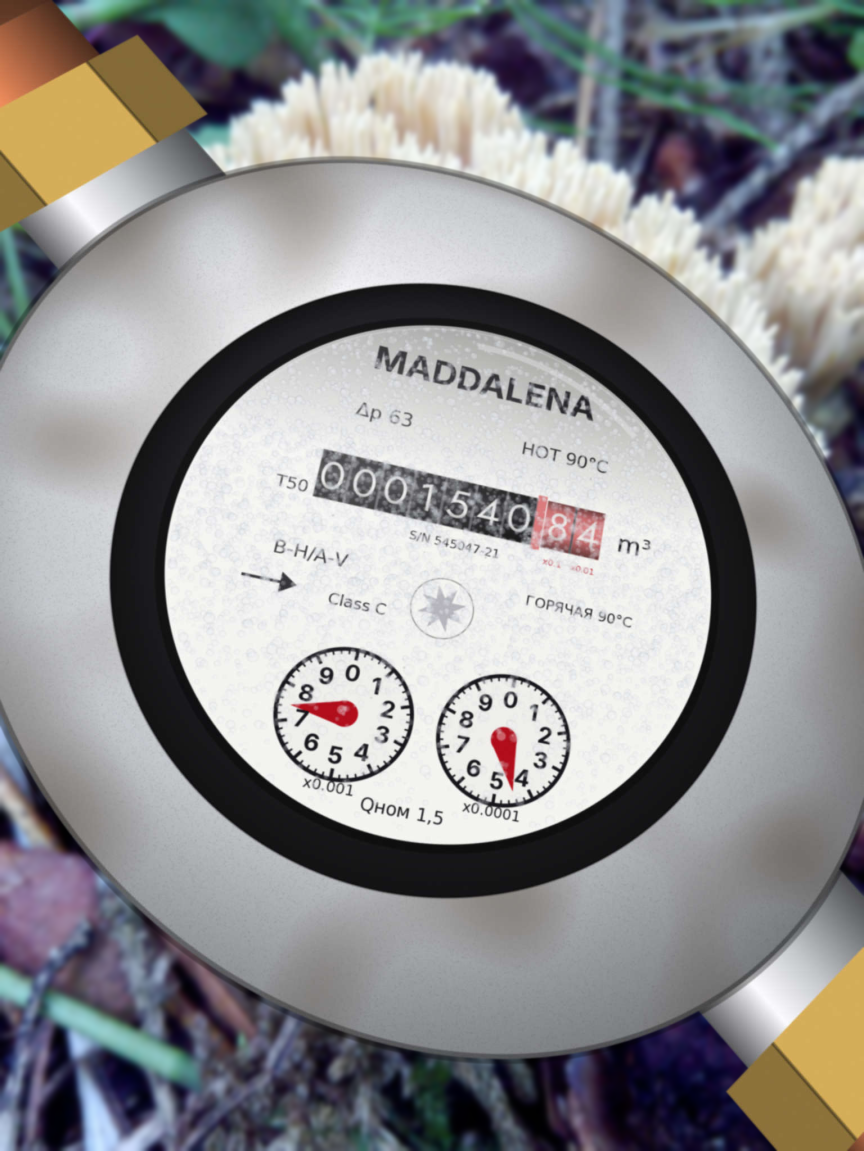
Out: 1540.8474
